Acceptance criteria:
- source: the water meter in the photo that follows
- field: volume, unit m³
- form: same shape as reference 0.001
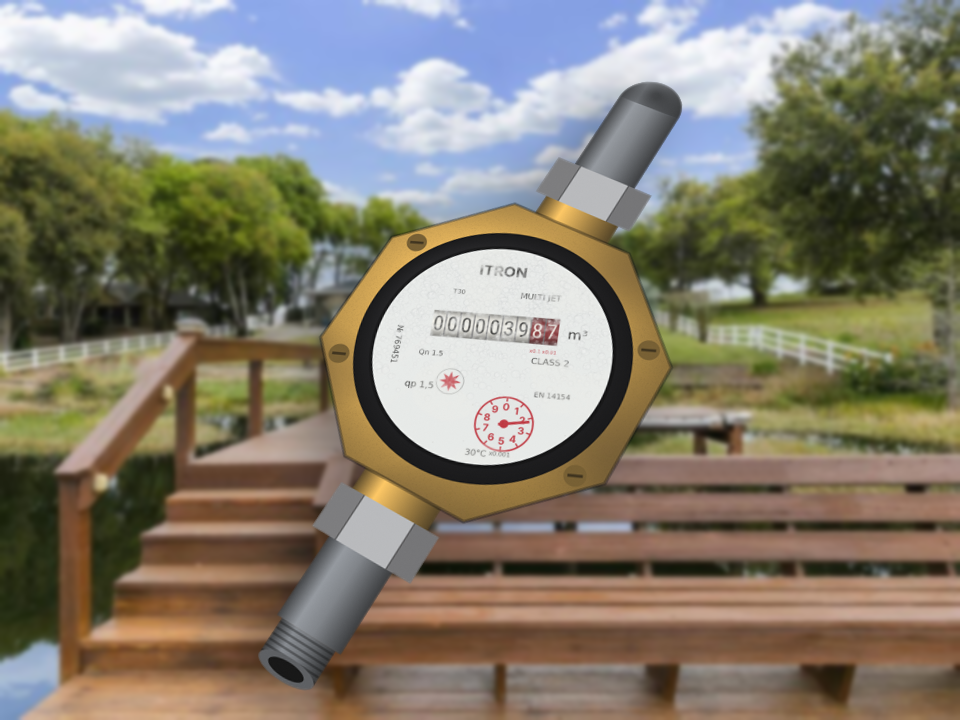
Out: 39.872
